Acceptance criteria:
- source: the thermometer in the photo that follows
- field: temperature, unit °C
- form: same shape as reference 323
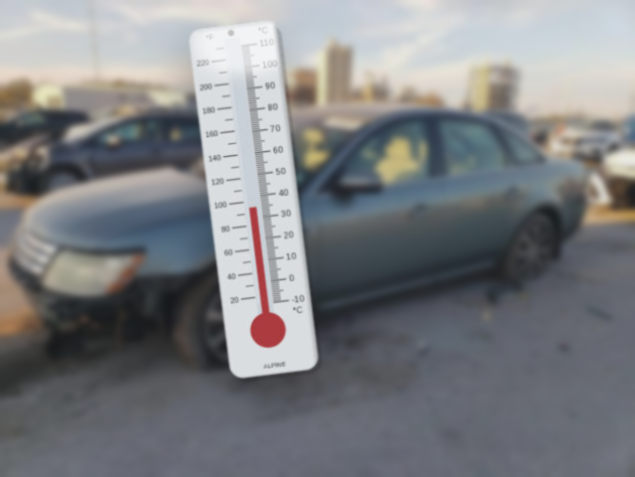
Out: 35
